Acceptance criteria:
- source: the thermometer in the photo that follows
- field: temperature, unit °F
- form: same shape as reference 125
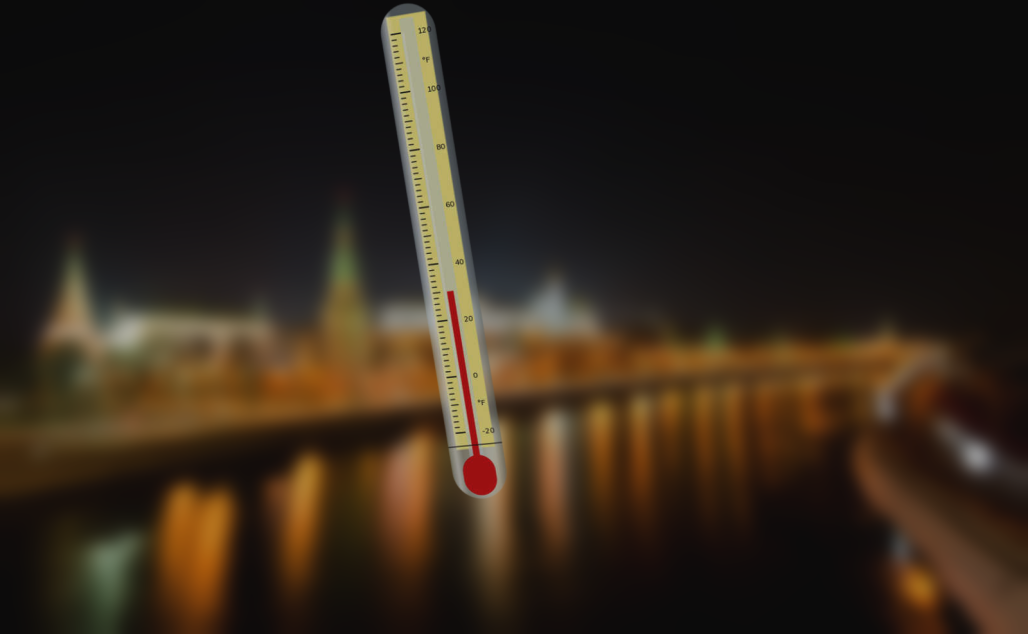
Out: 30
